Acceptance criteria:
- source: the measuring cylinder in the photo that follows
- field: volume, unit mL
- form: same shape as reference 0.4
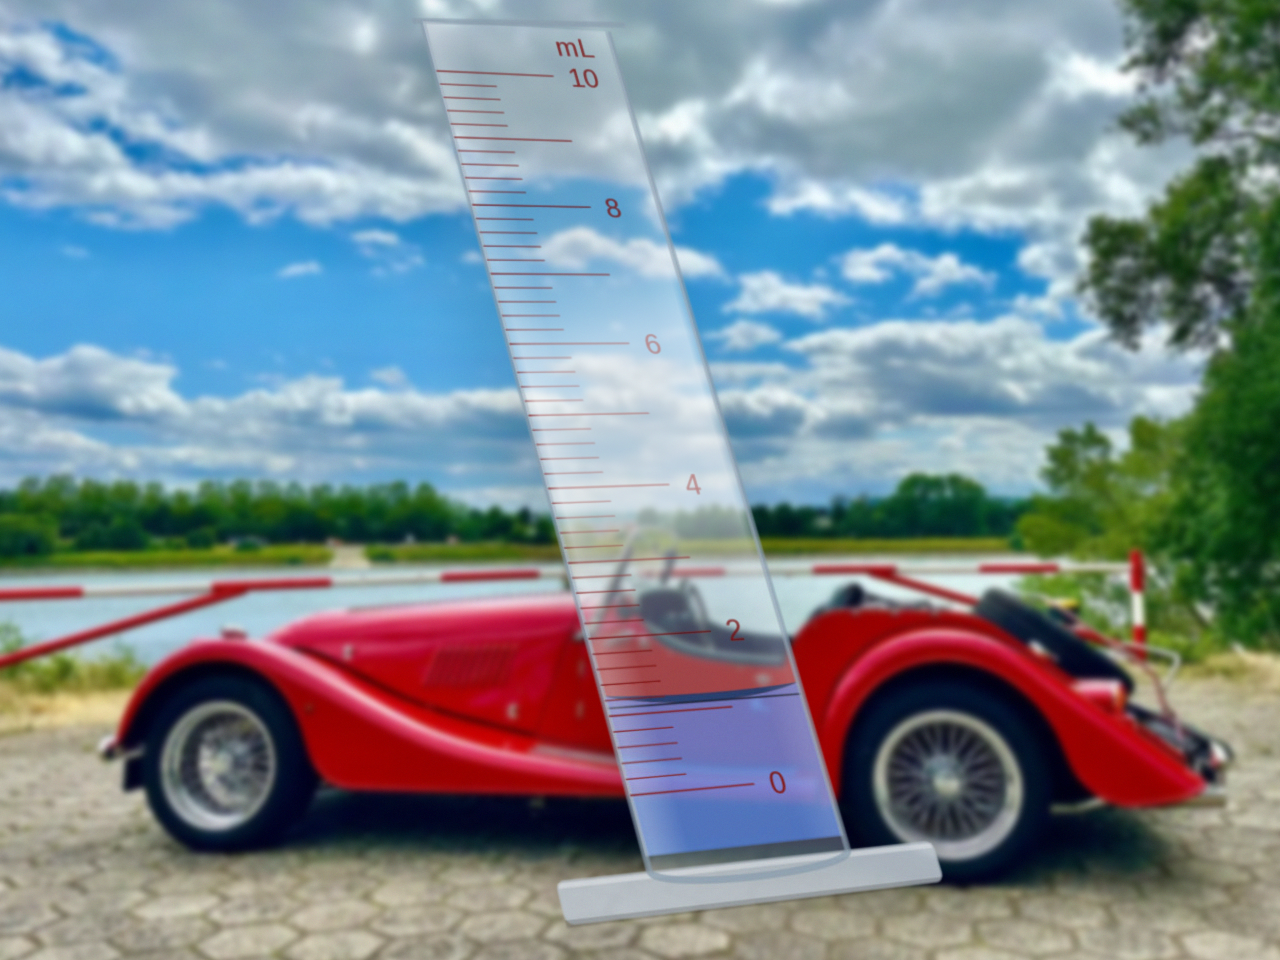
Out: 1.1
